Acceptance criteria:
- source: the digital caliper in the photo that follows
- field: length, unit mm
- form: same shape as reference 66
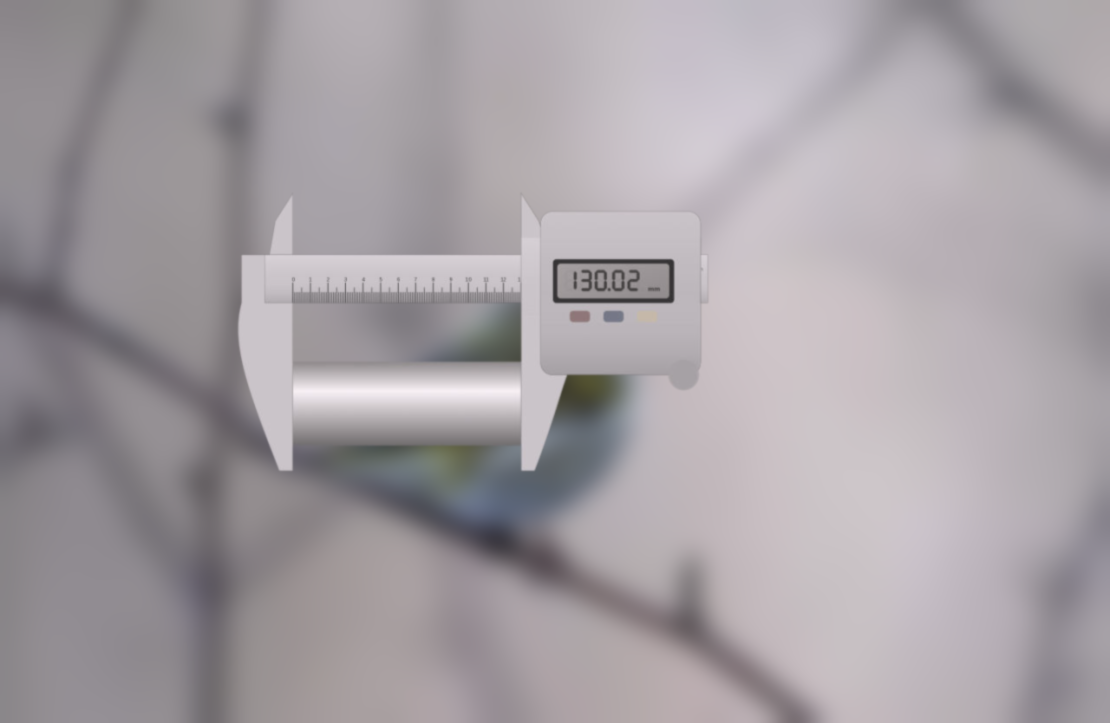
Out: 130.02
